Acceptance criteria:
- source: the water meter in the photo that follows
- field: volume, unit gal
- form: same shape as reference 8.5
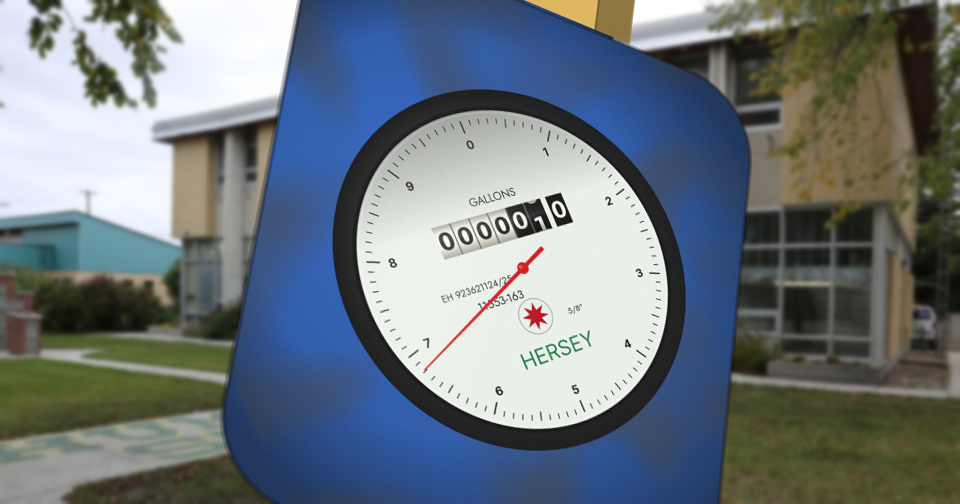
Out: 6.8
